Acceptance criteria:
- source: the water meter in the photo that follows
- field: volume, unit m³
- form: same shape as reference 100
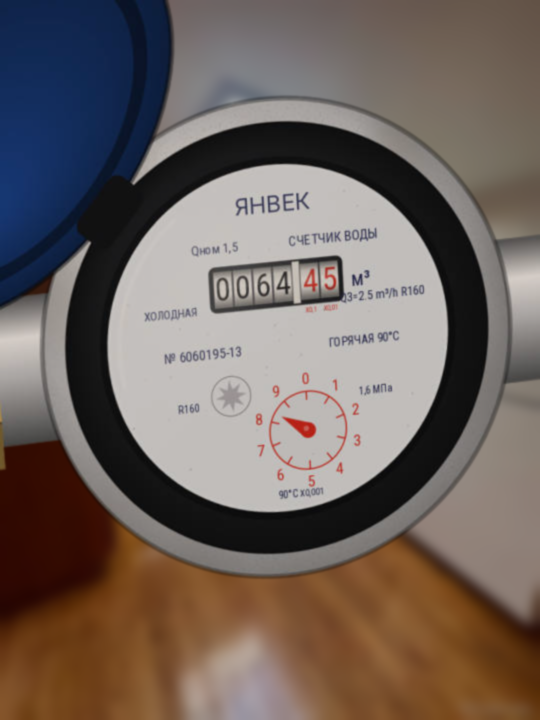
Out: 64.458
